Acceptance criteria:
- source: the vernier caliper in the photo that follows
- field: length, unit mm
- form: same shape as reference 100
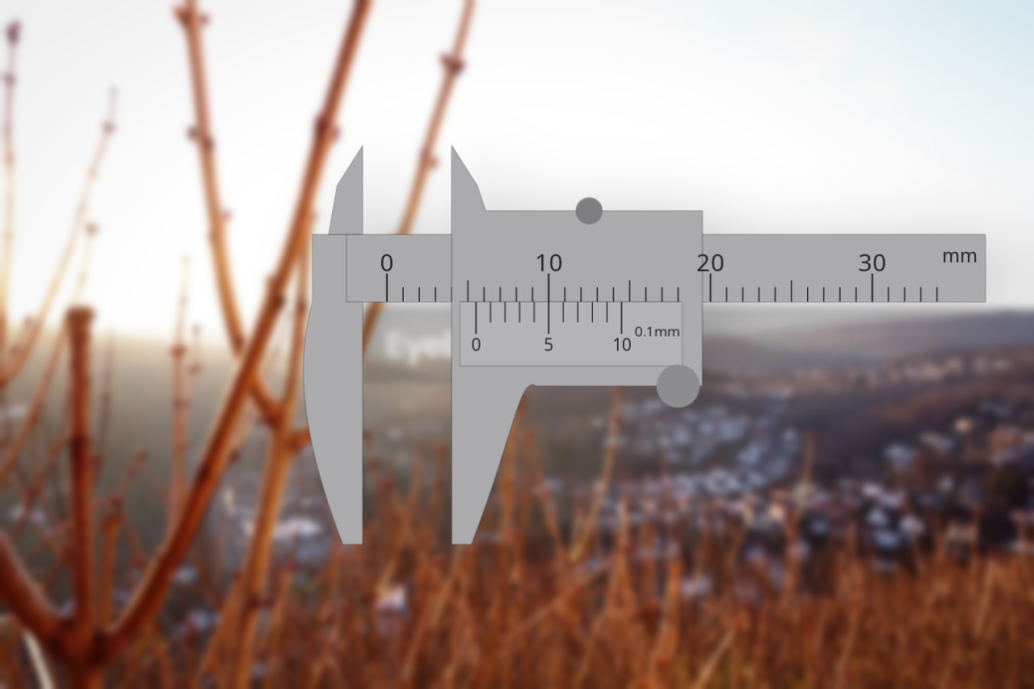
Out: 5.5
